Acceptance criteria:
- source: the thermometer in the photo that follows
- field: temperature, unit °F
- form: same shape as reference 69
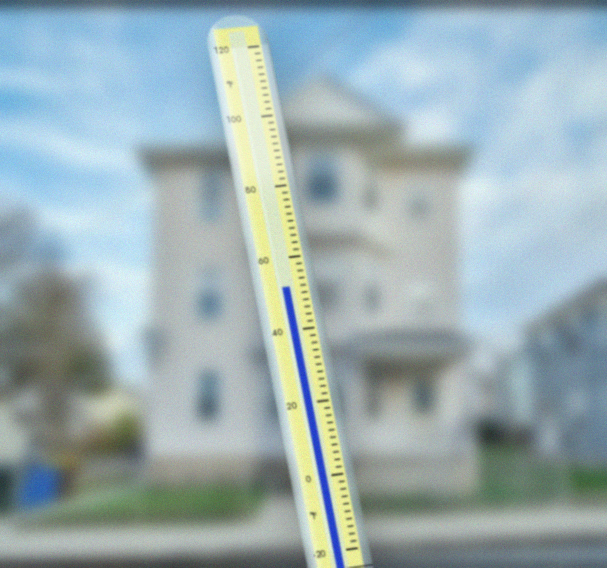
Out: 52
